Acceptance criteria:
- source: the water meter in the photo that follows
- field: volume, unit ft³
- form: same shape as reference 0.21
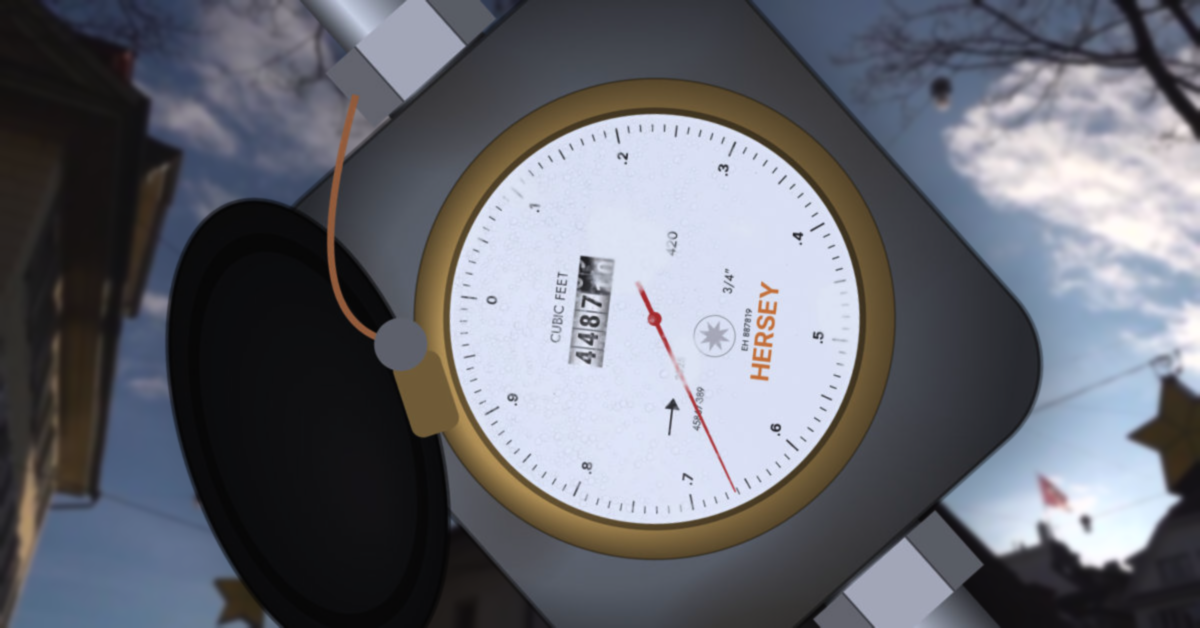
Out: 448709.66
